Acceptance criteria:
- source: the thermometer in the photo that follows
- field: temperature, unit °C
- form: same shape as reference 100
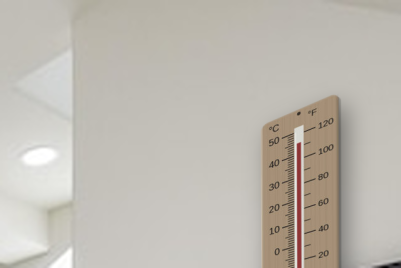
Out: 45
